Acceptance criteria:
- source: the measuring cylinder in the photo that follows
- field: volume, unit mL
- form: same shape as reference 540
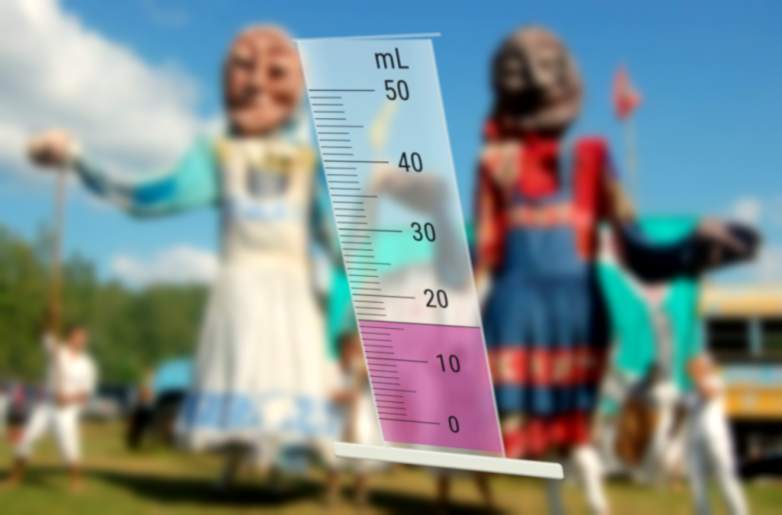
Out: 16
